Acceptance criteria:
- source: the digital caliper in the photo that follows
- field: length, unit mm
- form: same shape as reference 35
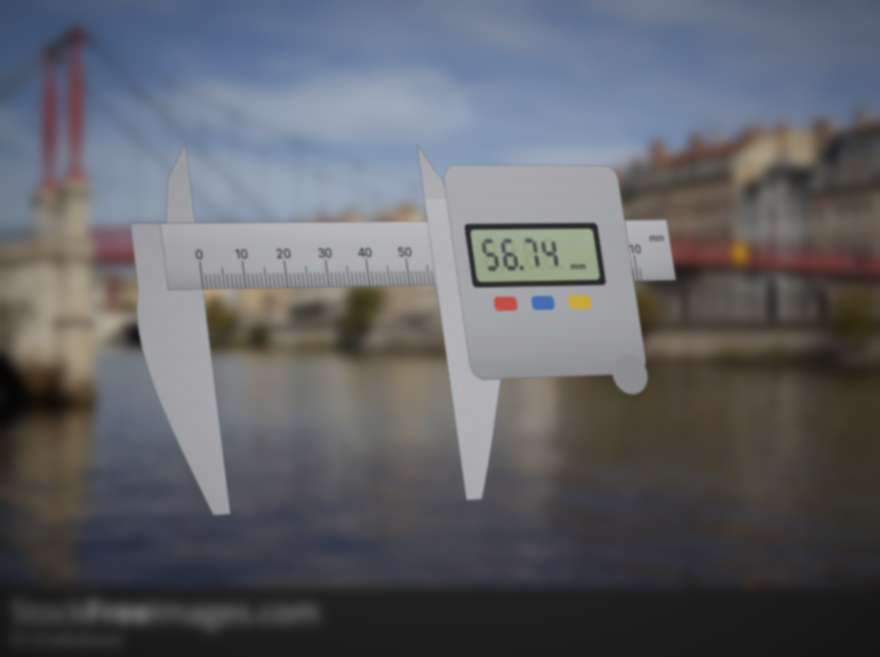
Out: 56.74
